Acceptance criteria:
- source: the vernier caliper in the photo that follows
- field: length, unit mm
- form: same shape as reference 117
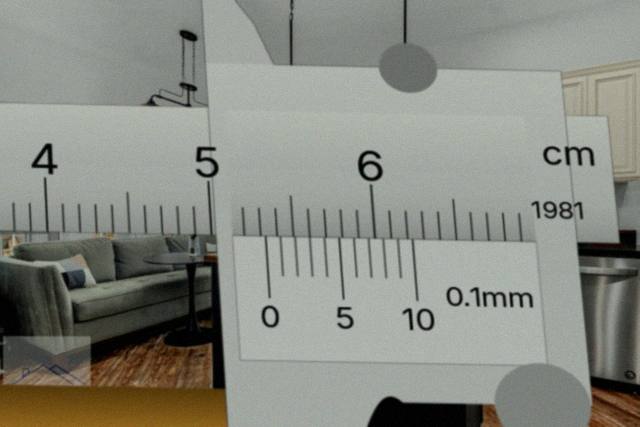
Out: 53.3
